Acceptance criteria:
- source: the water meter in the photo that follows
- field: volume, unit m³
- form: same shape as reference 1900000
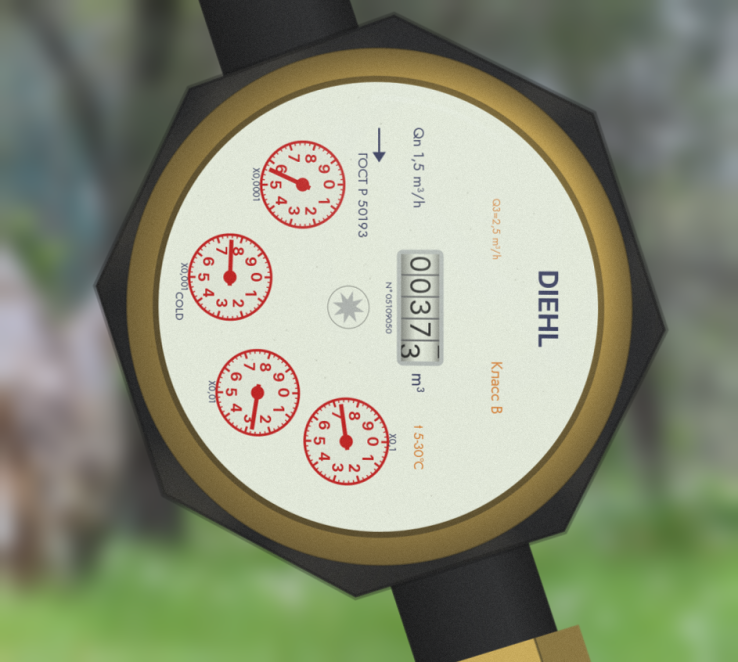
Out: 372.7275
